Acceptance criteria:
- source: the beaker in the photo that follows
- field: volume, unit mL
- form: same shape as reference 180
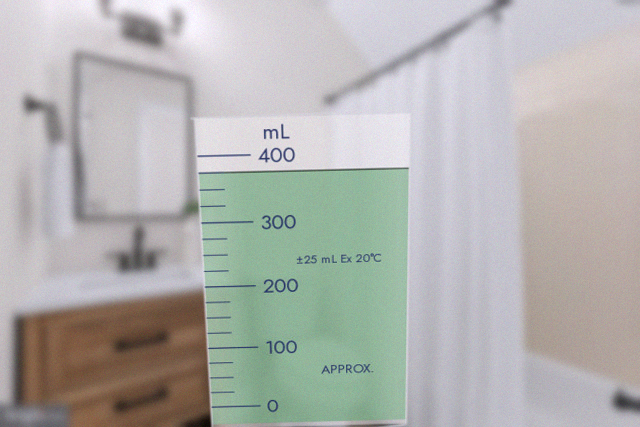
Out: 375
